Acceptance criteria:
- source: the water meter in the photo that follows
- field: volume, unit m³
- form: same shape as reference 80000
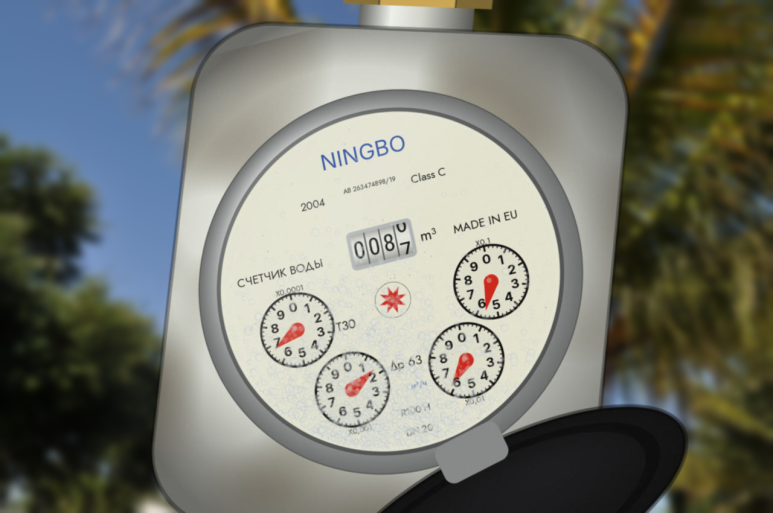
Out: 86.5616
